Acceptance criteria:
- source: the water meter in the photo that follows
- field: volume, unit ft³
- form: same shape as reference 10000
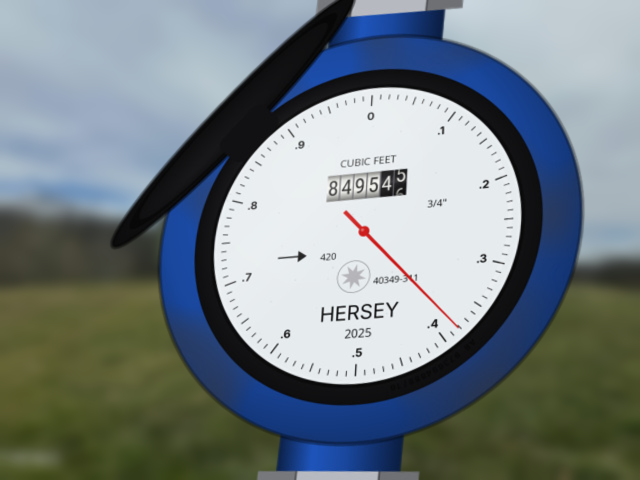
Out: 849545.38
